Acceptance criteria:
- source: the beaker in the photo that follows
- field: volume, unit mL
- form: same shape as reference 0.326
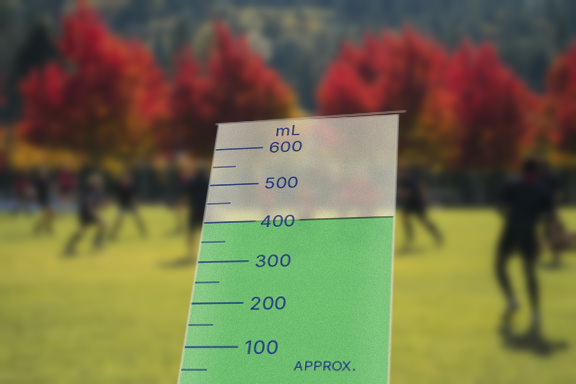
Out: 400
